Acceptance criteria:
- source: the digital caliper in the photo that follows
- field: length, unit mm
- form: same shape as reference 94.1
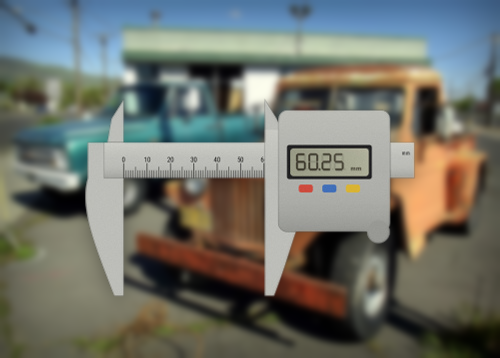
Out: 60.25
